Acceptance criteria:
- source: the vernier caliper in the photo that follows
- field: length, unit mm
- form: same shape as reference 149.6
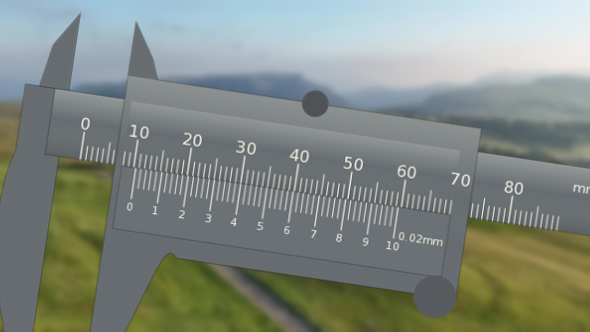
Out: 10.4
